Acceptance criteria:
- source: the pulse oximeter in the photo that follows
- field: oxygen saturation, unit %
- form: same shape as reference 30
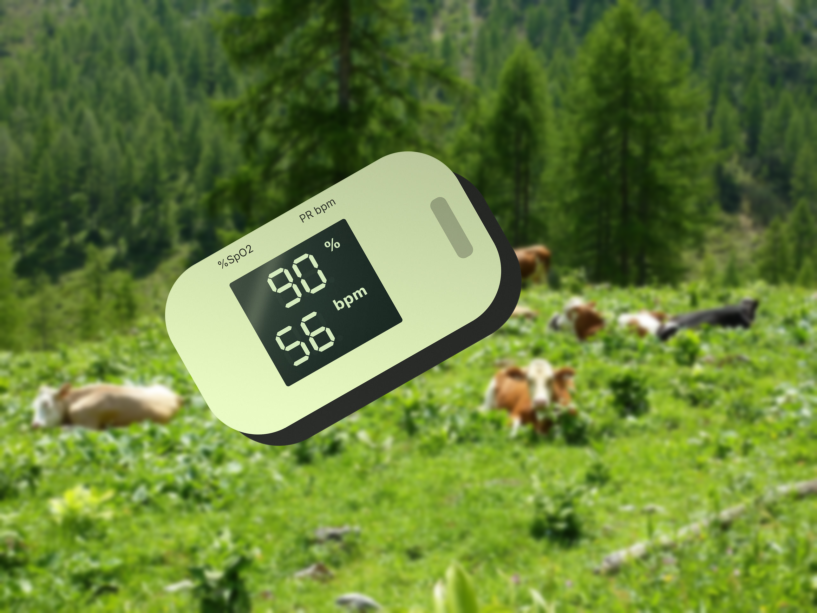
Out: 90
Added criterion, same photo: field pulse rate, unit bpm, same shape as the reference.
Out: 56
